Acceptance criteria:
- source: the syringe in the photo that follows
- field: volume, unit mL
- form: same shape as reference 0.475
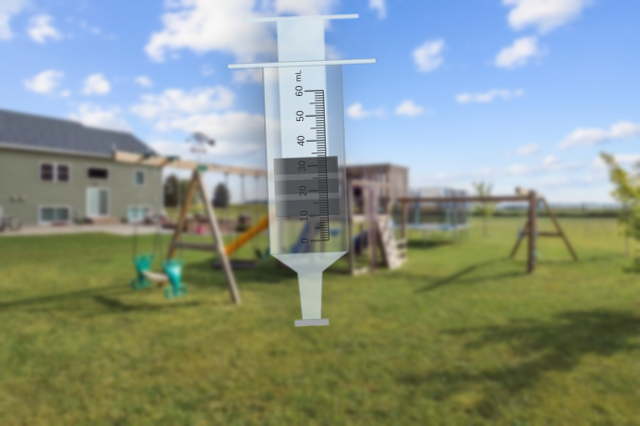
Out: 10
